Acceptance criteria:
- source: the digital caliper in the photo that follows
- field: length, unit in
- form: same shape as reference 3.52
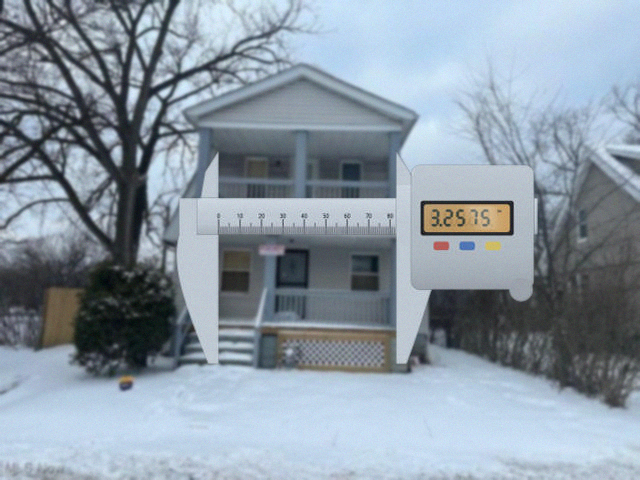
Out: 3.2575
